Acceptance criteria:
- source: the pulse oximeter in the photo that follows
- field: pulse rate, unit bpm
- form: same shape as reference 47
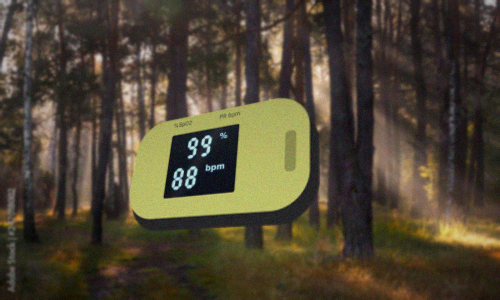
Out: 88
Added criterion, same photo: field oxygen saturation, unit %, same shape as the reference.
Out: 99
